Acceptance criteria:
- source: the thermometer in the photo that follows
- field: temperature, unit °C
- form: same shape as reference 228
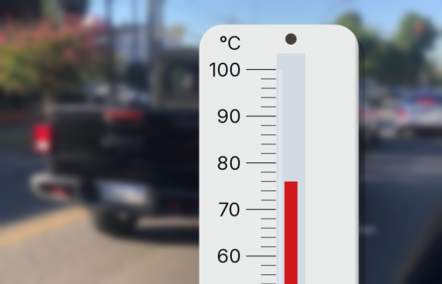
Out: 76
